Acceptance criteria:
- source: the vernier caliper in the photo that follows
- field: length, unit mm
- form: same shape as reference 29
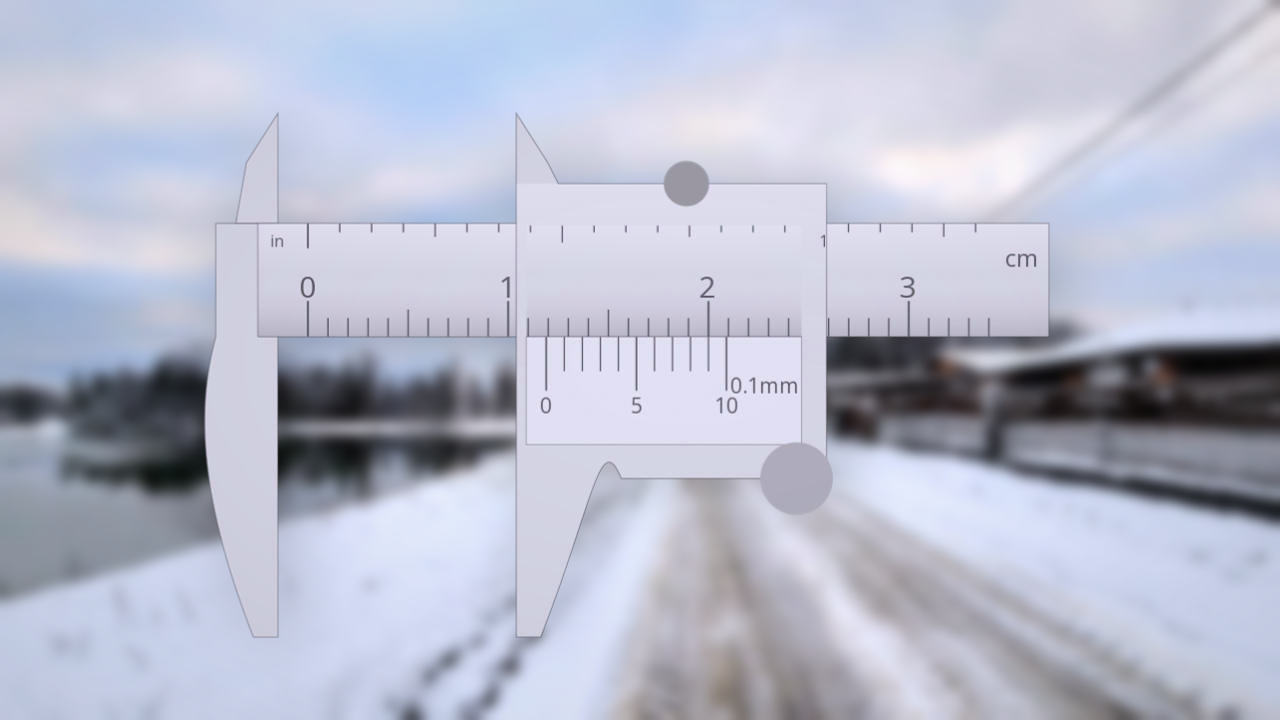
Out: 11.9
